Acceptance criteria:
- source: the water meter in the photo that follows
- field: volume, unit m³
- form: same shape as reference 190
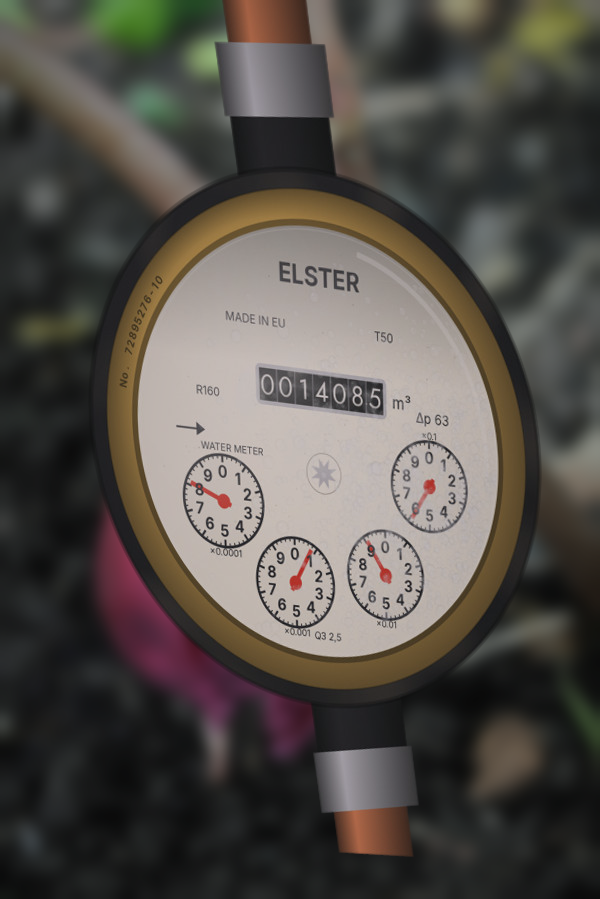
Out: 14085.5908
